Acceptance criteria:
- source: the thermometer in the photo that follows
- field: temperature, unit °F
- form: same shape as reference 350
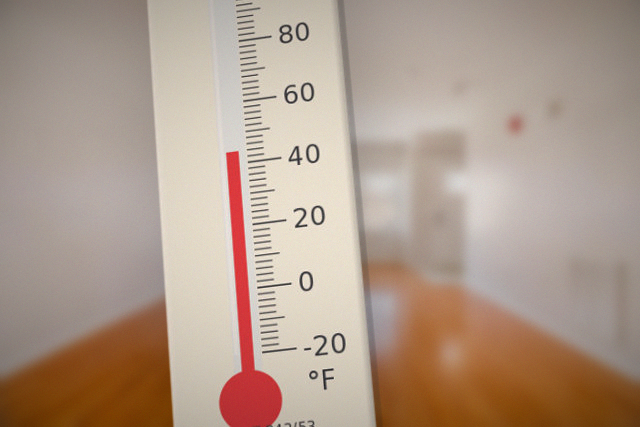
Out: 44
